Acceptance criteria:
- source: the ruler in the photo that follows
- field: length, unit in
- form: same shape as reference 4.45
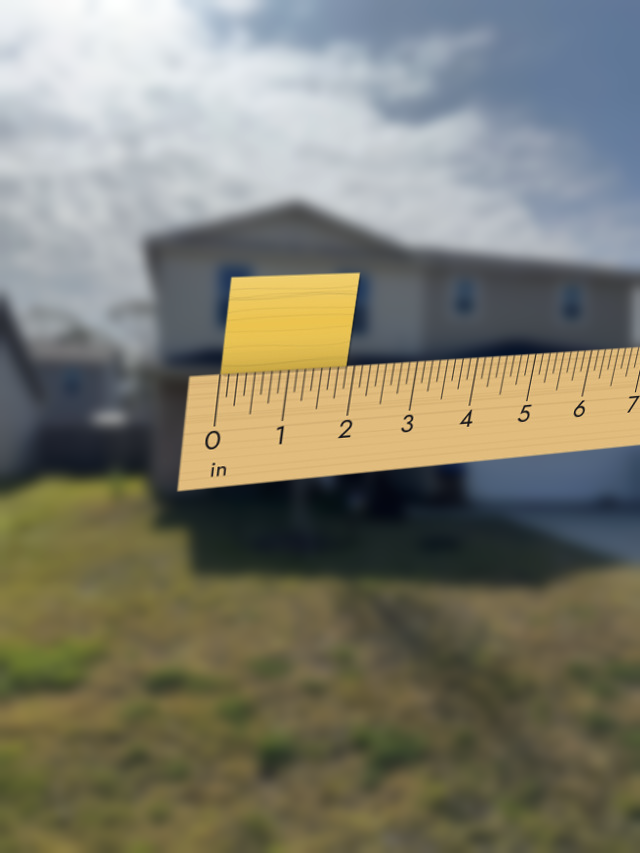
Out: 1.875
